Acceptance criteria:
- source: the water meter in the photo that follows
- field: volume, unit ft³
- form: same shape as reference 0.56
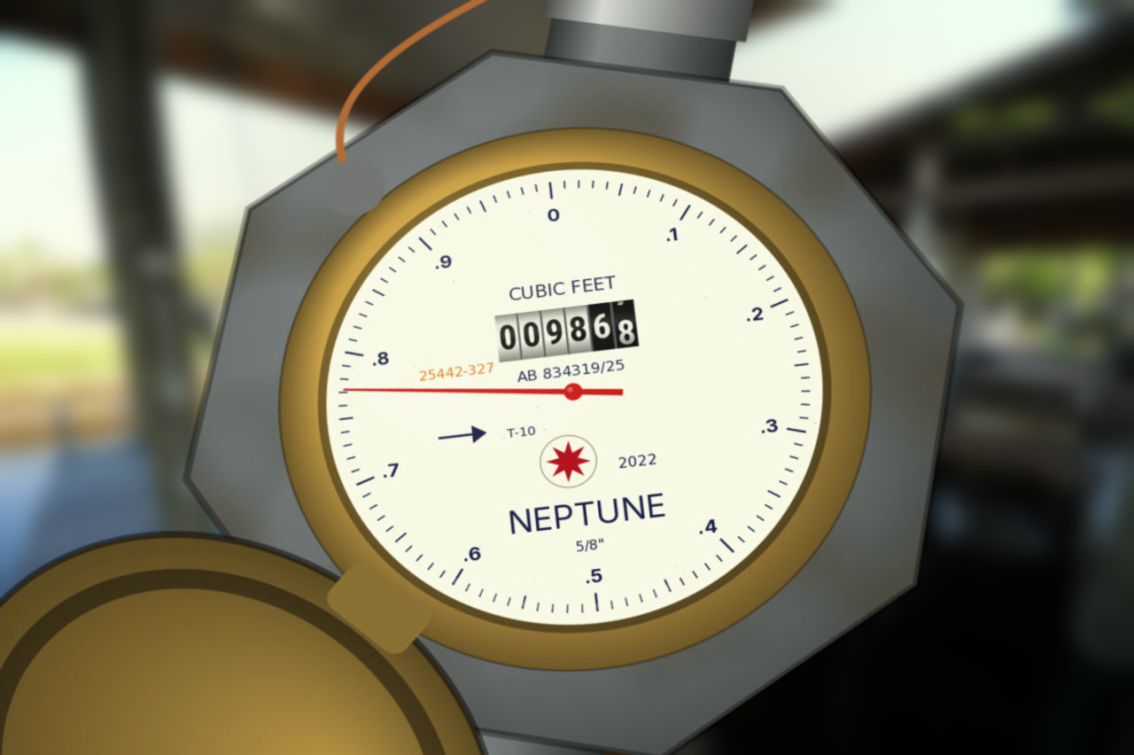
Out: 9867.77
